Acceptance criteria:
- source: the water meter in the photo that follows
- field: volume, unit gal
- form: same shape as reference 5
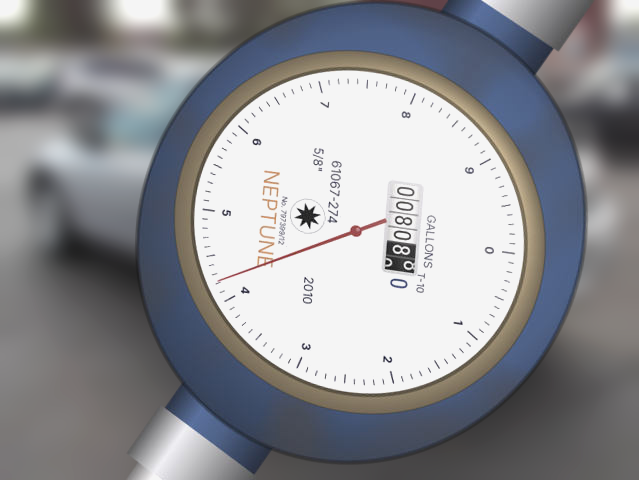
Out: 80884.2
